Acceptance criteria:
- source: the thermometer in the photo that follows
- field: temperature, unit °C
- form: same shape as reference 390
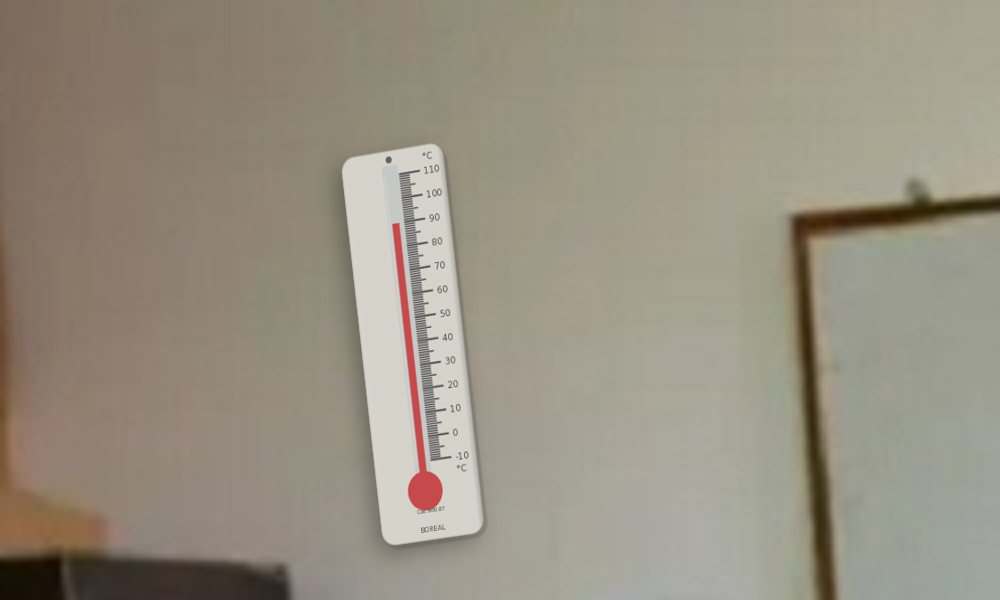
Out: 90
